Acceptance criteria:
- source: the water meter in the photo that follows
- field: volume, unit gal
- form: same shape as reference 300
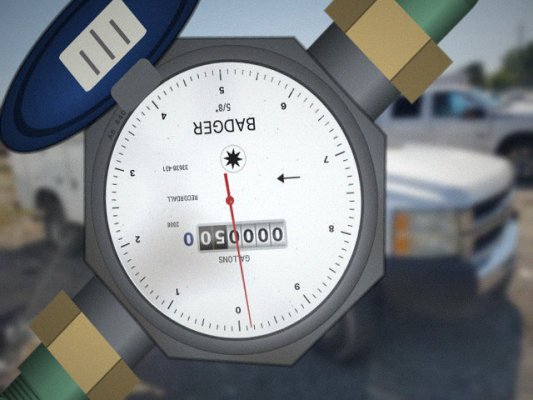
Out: 499.8
